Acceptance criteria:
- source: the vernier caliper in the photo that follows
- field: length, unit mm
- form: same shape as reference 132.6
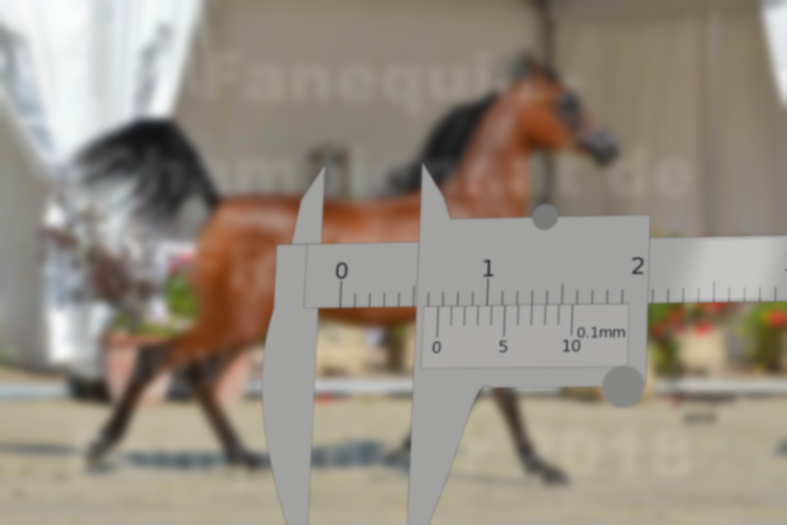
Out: 6.7
